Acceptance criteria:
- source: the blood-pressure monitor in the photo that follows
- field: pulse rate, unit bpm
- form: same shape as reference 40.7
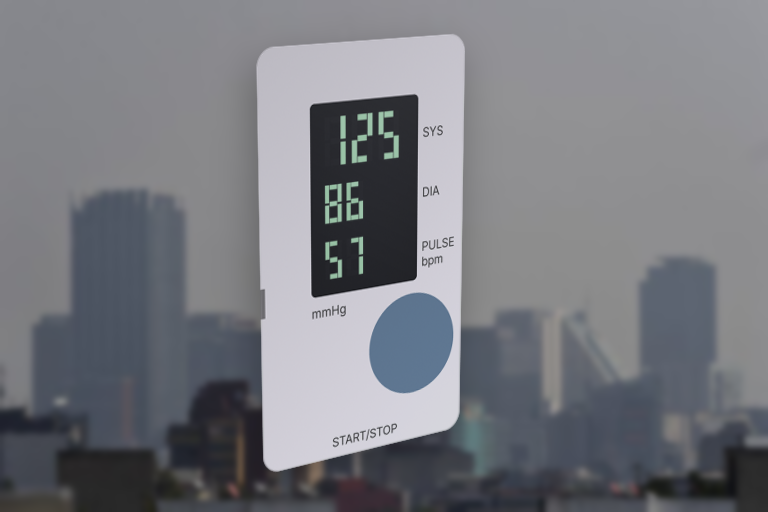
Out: 57
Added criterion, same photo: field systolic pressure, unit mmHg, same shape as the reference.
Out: 125
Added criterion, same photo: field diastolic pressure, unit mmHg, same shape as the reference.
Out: 86
